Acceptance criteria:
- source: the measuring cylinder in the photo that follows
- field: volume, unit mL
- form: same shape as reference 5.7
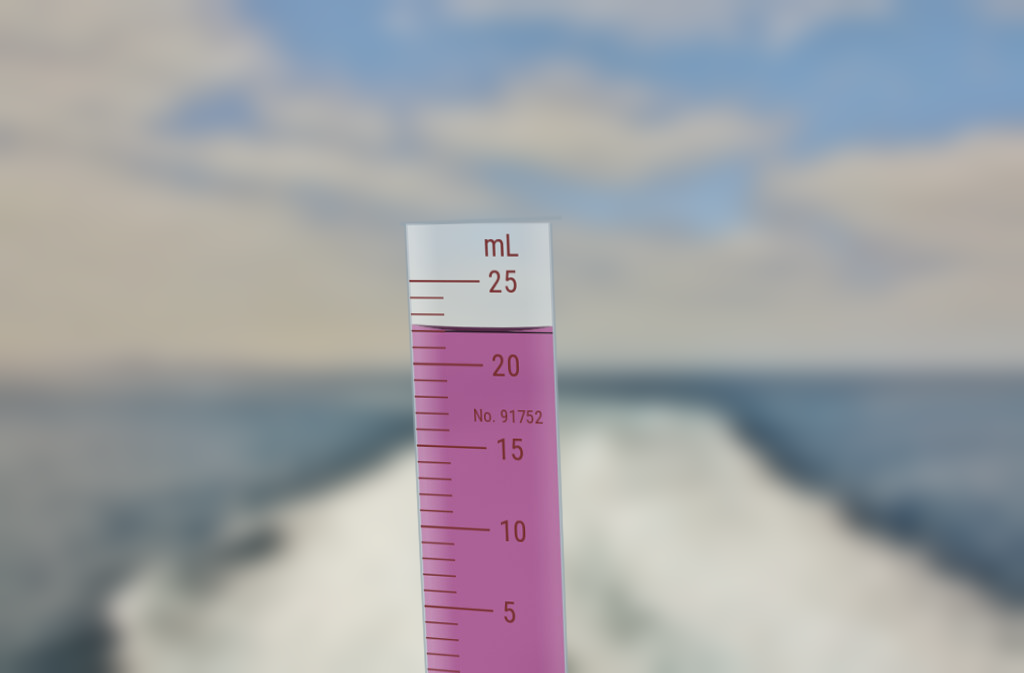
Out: 22
